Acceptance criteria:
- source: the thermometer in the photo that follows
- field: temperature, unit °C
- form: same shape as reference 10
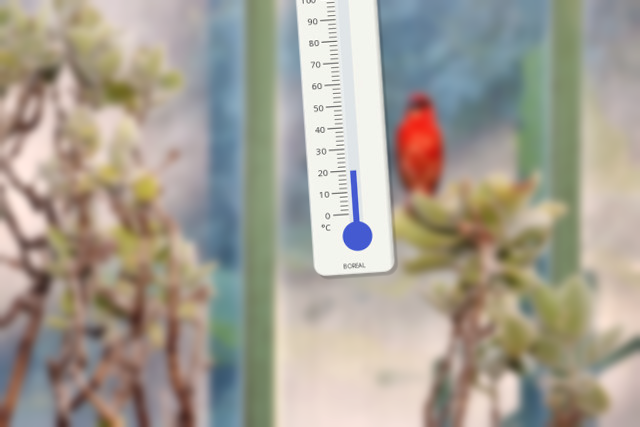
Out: 20
